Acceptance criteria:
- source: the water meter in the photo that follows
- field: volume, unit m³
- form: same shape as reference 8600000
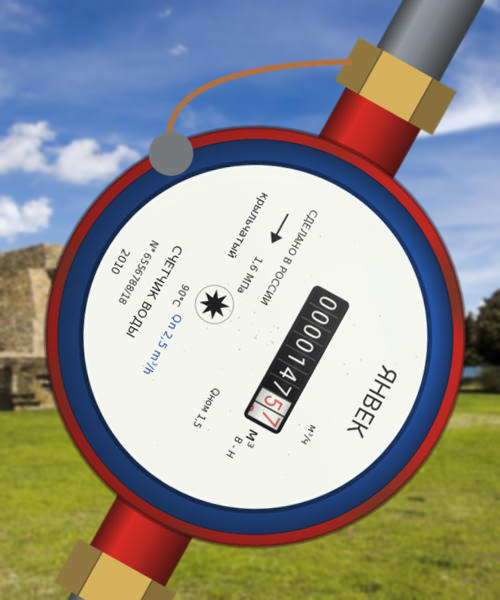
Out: 147.57
